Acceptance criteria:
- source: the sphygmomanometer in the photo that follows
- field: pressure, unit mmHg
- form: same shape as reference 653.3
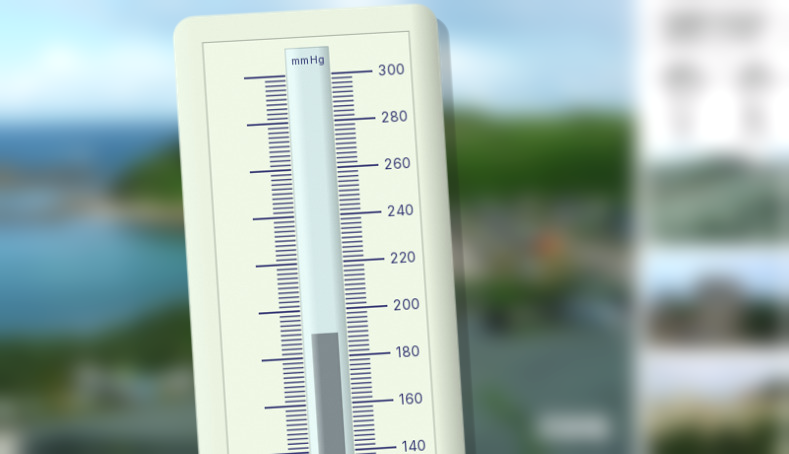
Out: 190
